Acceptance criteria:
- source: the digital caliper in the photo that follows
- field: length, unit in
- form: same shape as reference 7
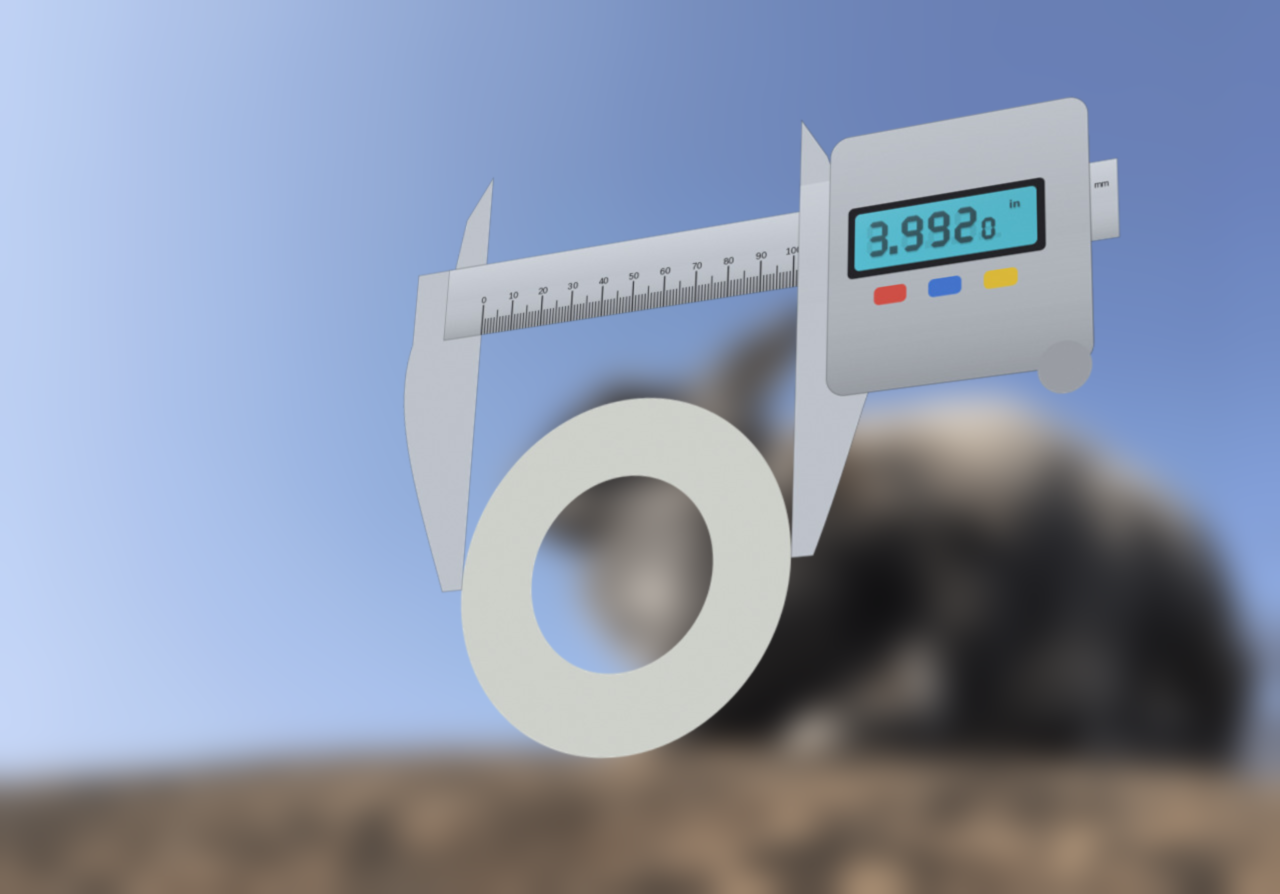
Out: 3.9920
